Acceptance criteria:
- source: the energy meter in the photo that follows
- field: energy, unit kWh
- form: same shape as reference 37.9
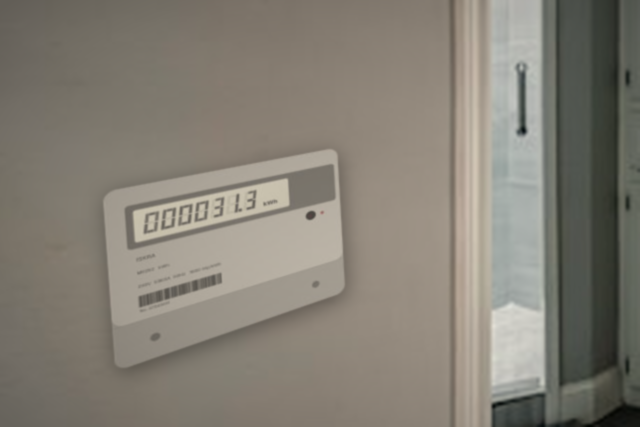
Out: 31.3
